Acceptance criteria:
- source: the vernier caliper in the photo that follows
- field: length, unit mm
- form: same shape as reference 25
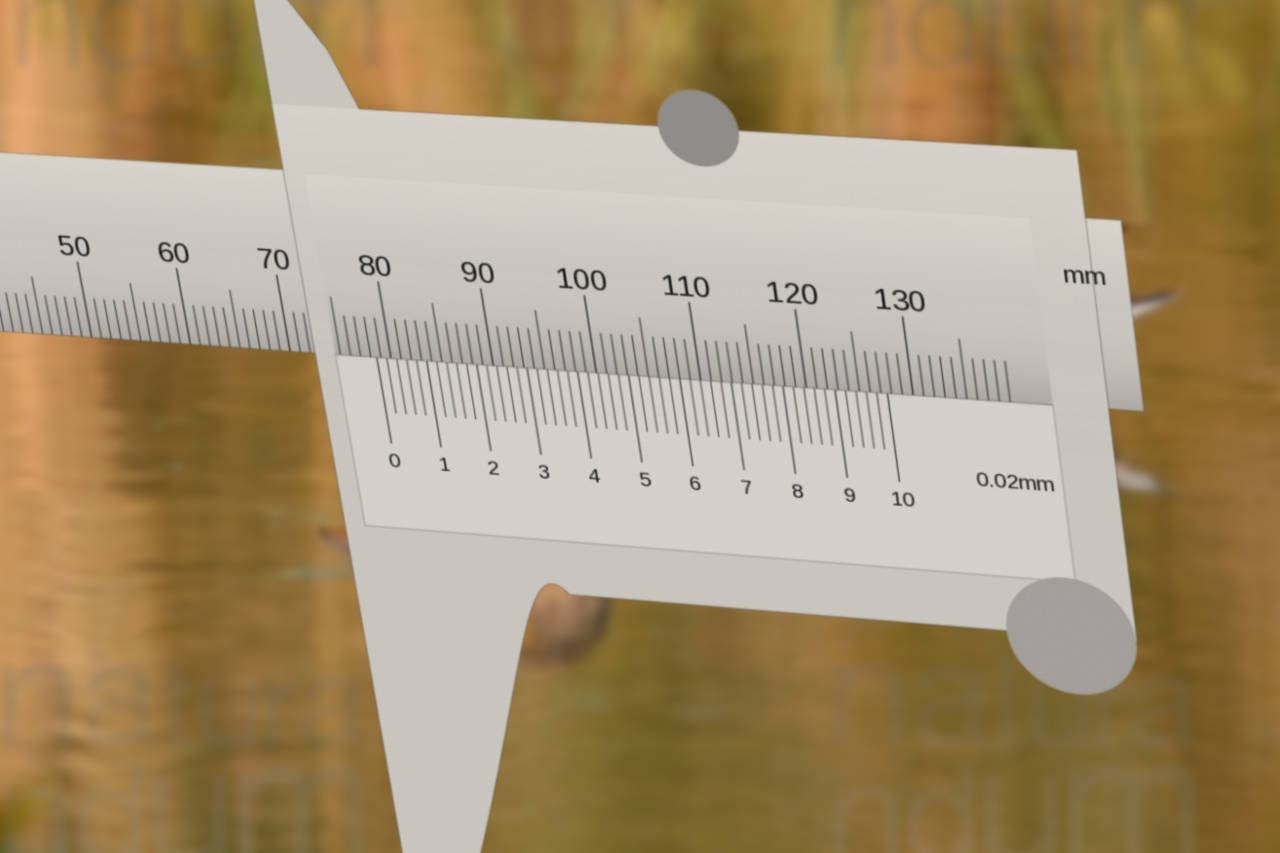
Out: 78.6
